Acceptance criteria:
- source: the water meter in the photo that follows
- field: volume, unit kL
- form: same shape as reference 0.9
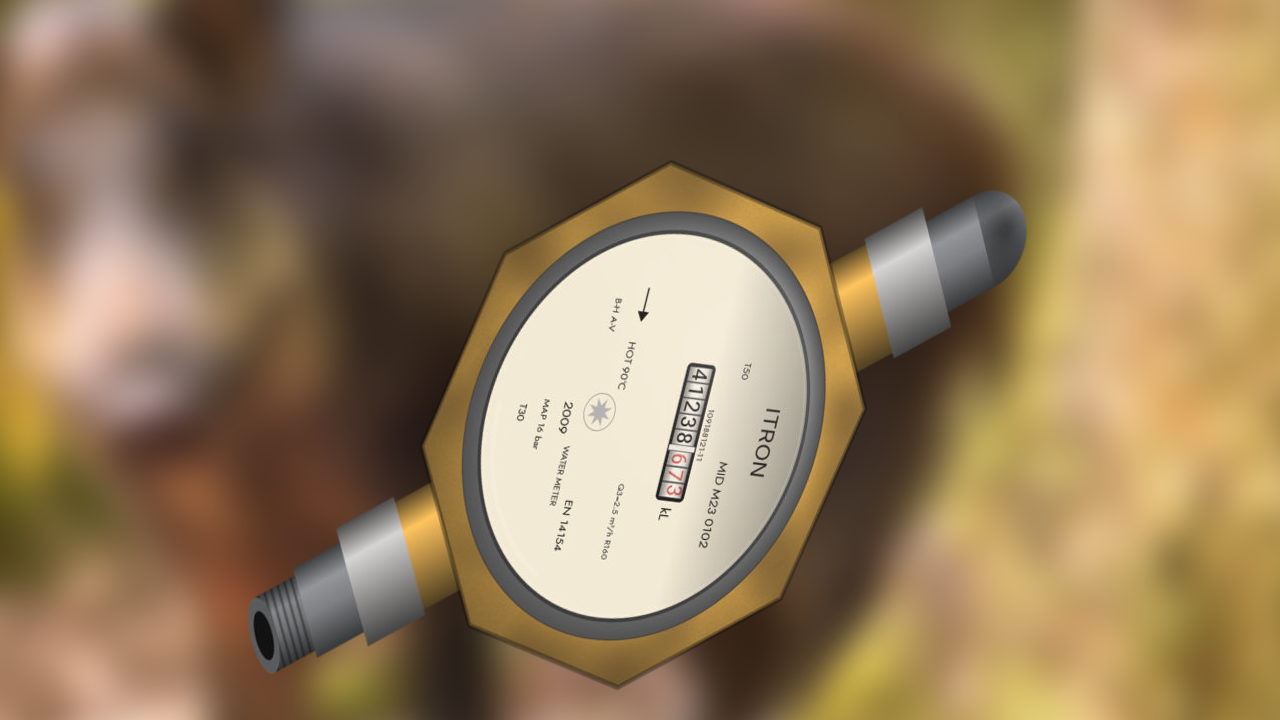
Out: 41238.673
